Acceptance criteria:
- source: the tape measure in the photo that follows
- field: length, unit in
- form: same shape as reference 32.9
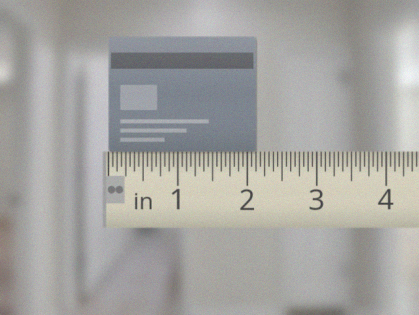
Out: 2.125
